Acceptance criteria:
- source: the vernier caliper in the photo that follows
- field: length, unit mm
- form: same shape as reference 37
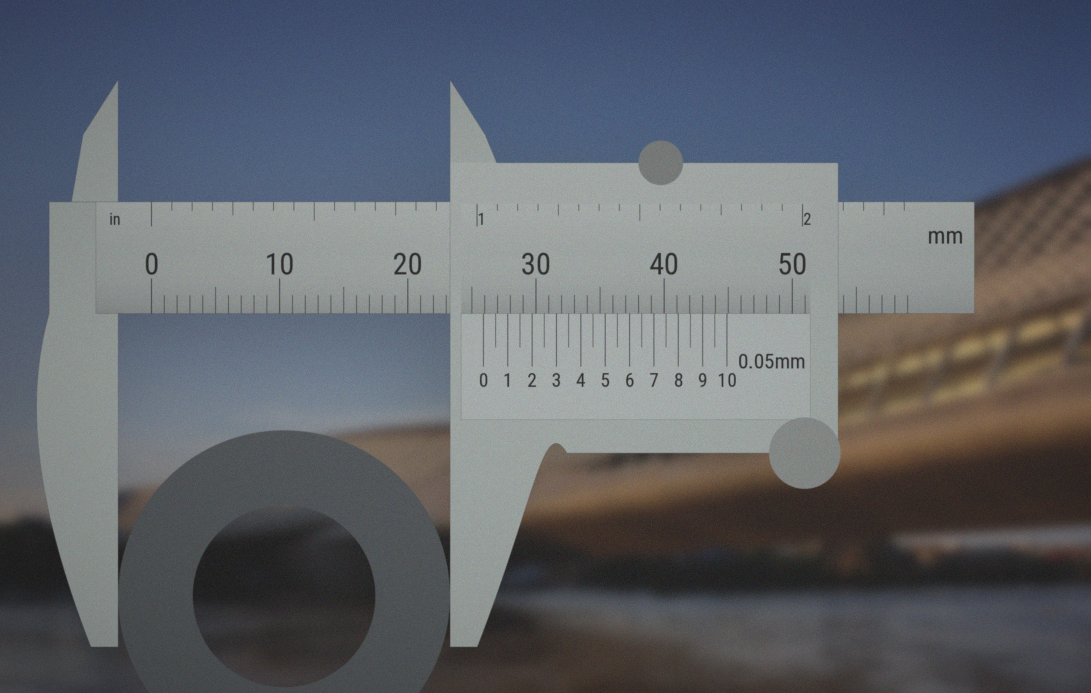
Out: 25.9
